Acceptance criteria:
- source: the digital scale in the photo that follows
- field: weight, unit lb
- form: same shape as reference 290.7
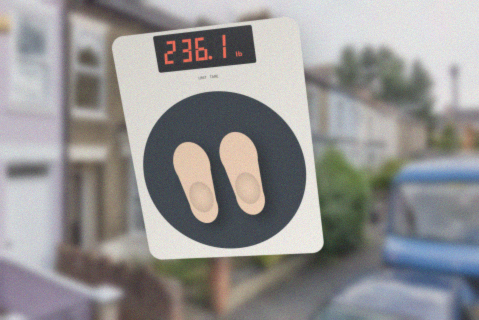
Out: 236.1
